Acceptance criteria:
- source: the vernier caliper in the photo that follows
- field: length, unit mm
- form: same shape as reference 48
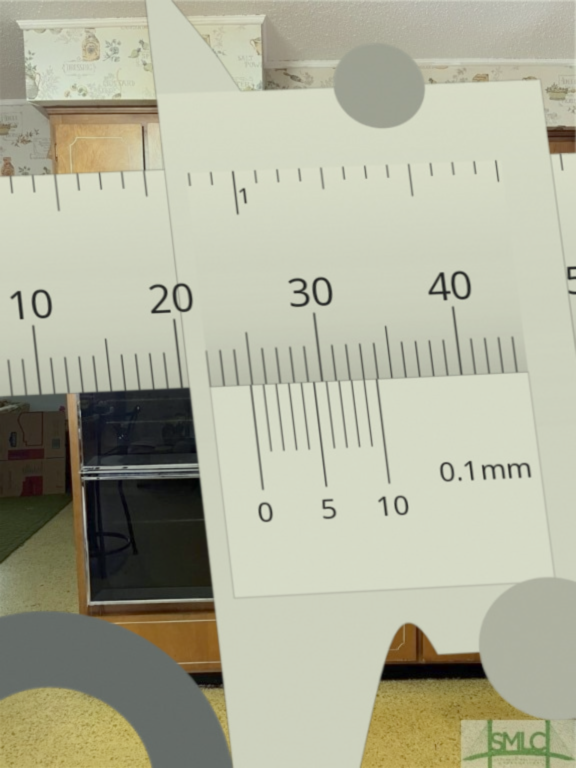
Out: 24.9
